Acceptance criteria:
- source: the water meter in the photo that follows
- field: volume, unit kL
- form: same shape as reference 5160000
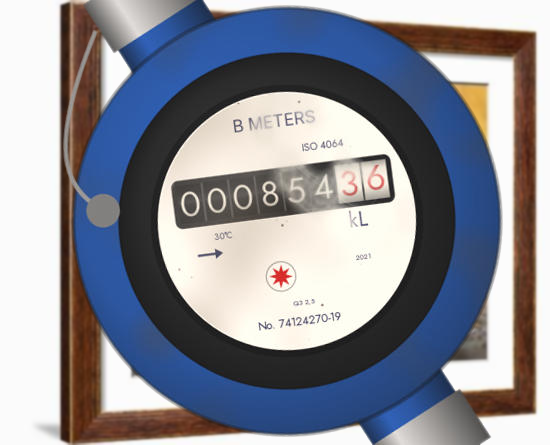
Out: 854.36
